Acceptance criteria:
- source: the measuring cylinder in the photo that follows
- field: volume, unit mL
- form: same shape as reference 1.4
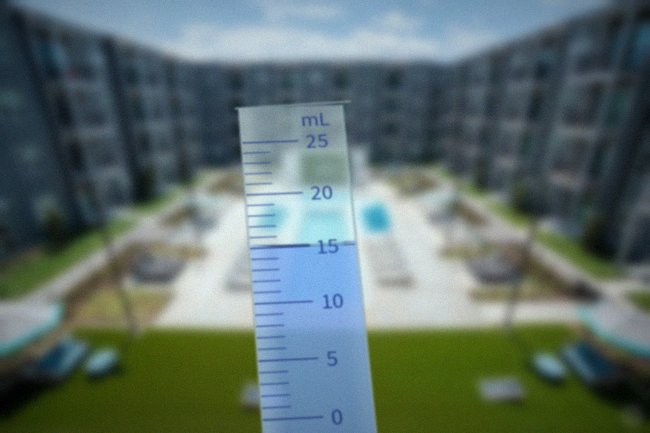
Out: 15
